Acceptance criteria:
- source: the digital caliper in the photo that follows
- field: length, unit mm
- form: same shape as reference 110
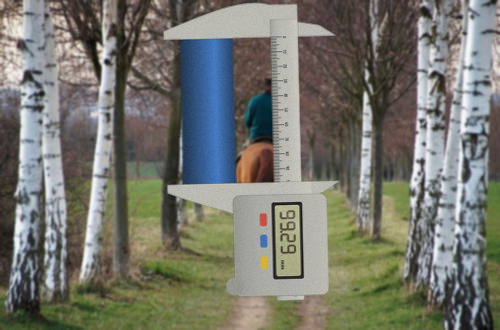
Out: 99.29
